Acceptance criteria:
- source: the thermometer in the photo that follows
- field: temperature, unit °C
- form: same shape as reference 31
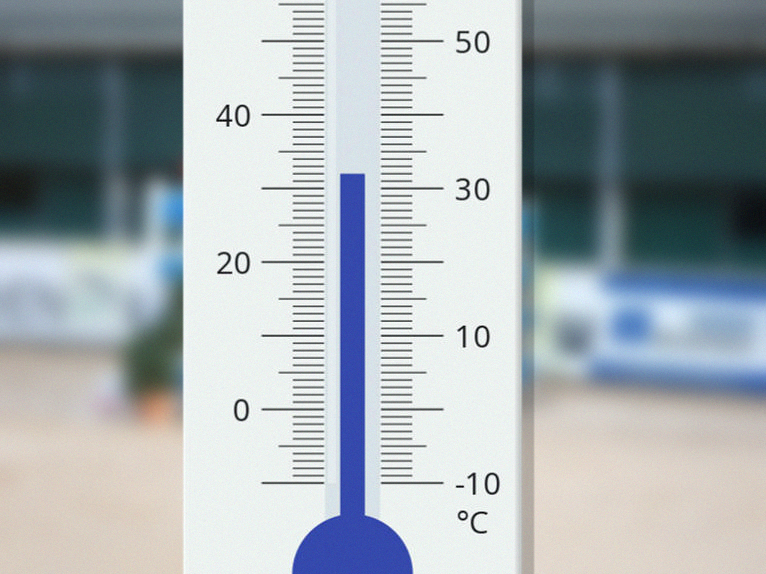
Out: 32
